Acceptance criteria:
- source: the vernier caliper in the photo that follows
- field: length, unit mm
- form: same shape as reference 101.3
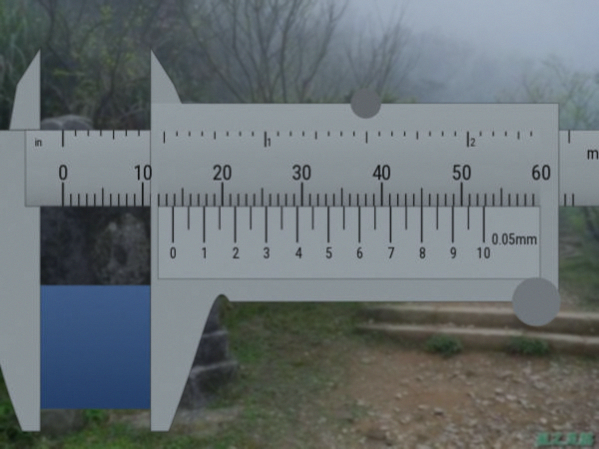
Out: 13.8
